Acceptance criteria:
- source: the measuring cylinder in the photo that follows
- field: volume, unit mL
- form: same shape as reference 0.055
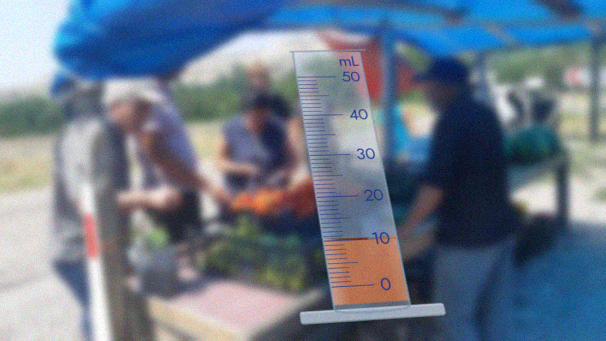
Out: 10
